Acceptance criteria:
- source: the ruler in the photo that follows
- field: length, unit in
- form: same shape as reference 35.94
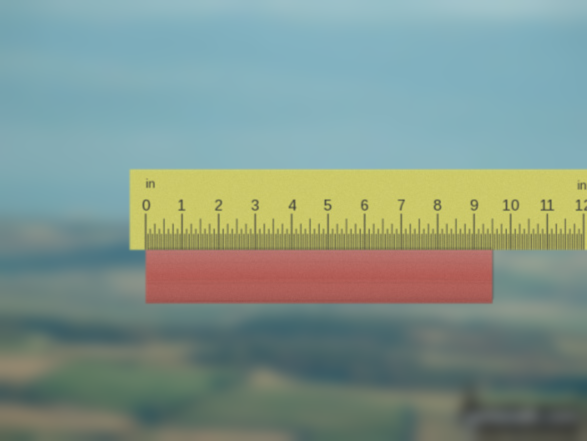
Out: 9.5
